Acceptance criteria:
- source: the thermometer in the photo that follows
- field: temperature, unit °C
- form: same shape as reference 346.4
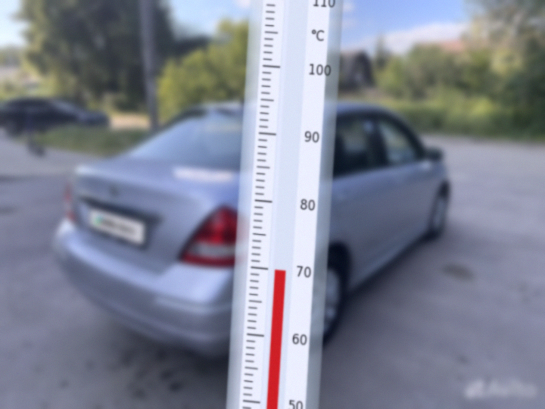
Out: 70
